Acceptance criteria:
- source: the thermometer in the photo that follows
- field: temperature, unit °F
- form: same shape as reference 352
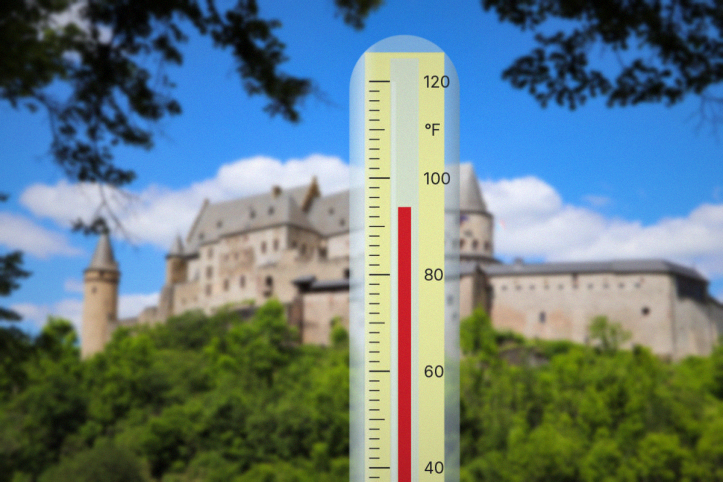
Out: 94
